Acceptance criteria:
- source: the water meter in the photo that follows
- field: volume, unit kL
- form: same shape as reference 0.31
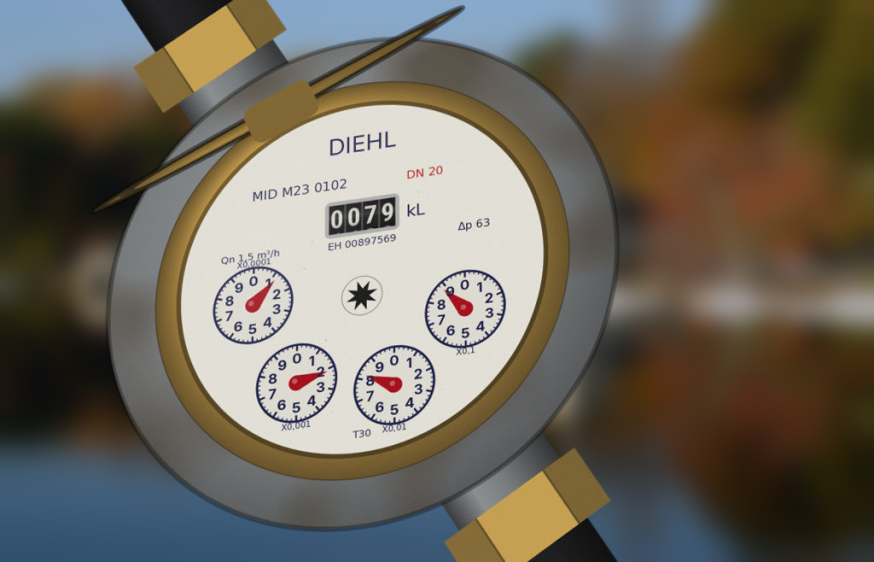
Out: 79.8821
